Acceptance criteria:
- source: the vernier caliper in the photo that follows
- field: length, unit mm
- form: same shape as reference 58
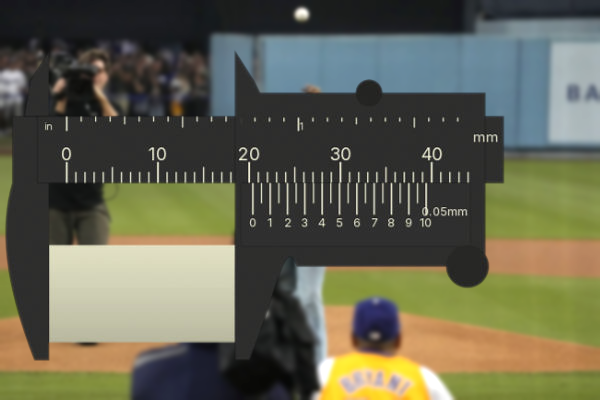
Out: 20.4
